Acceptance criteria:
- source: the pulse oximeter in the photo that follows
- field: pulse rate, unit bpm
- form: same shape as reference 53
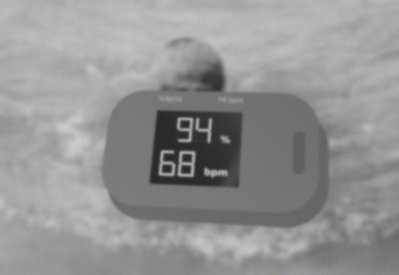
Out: 68
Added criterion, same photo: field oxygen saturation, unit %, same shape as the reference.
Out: 94
